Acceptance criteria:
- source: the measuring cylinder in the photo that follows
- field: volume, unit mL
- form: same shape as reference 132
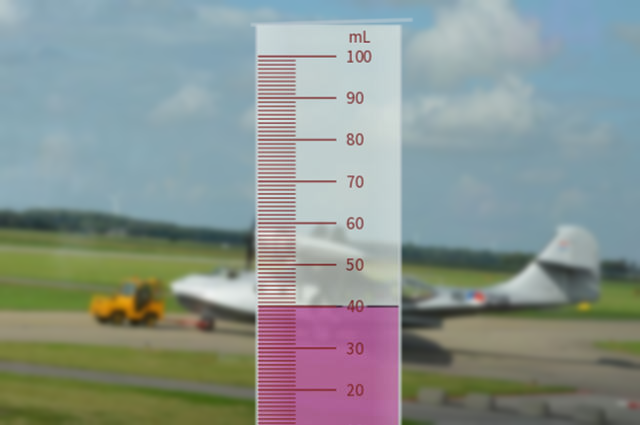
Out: 40
